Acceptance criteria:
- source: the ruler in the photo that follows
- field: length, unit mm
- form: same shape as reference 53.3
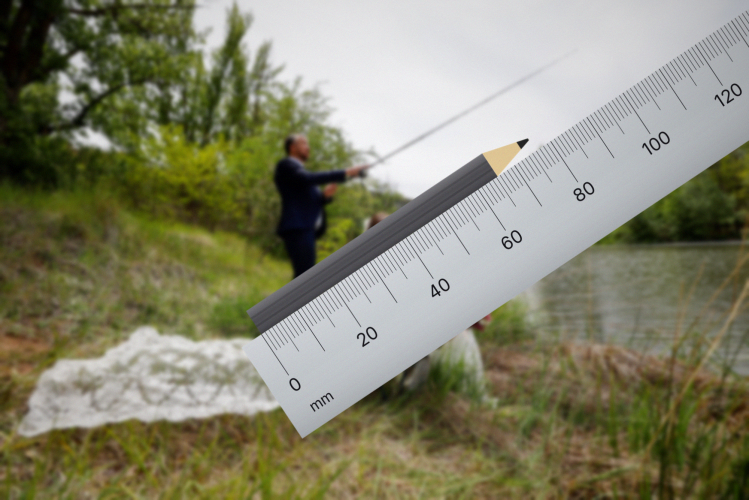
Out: 76
